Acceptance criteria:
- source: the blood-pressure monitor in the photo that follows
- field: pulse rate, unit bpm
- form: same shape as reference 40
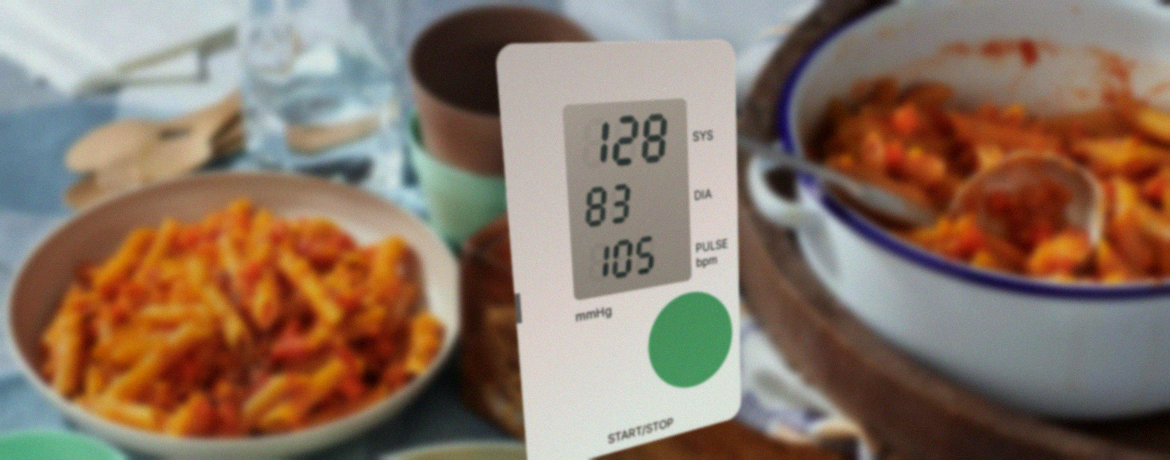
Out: 105
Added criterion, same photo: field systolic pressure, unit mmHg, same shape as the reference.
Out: 128
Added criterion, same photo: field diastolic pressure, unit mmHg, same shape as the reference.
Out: 83
